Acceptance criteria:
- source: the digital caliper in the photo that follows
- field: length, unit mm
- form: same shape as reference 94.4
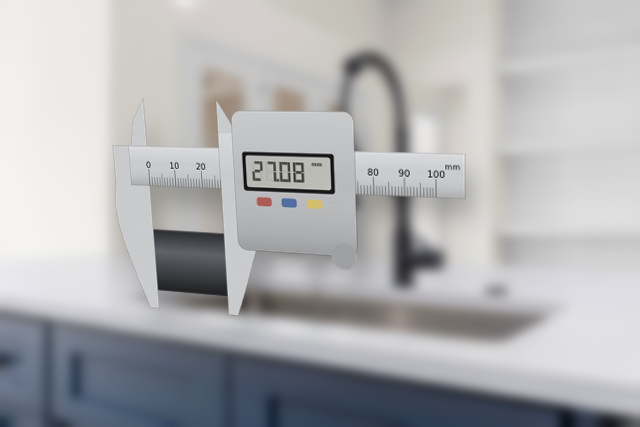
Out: 27.08
